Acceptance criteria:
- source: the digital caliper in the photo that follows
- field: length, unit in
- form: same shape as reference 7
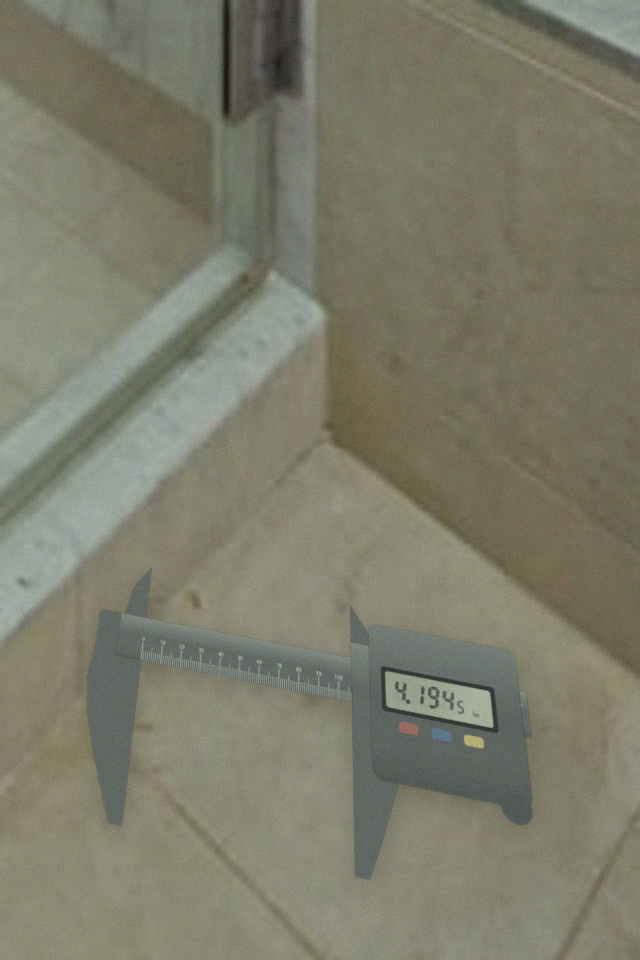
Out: 4.1945
